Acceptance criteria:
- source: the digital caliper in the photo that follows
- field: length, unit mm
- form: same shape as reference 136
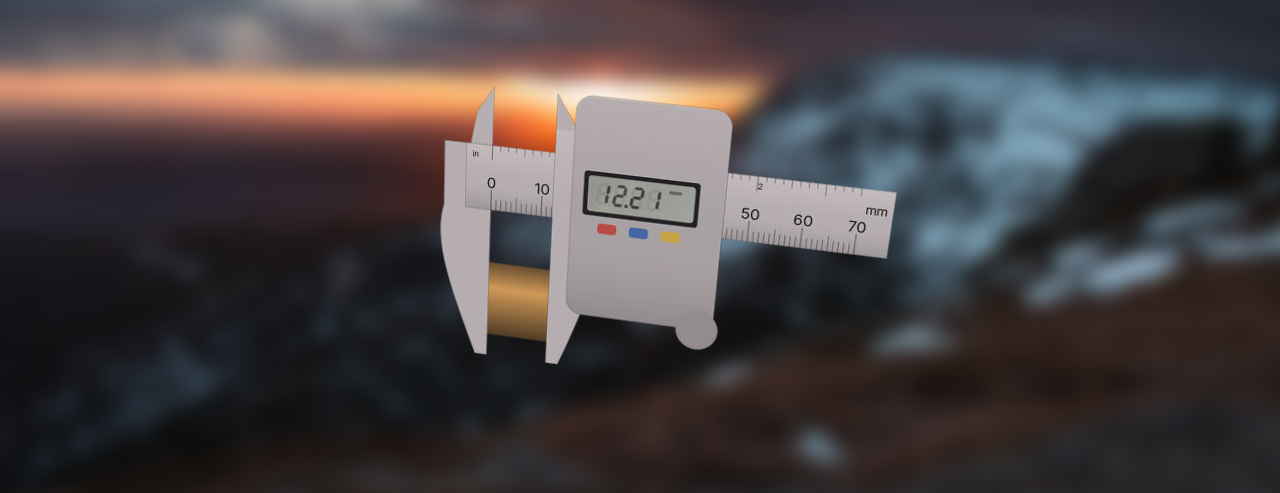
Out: 12.21
